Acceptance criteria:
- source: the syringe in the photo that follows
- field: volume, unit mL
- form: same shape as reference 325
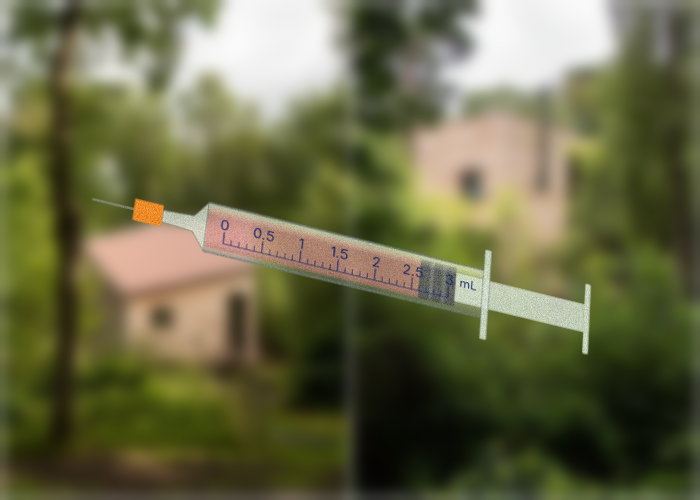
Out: 2.6
